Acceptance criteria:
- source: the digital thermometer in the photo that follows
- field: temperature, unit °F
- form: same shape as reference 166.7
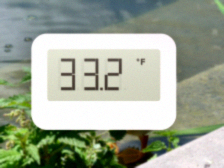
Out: 33.2
